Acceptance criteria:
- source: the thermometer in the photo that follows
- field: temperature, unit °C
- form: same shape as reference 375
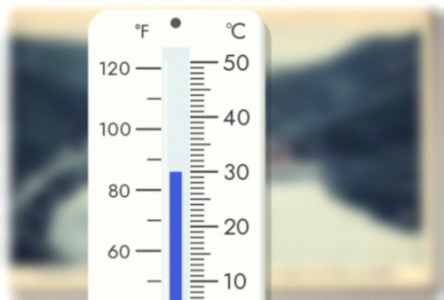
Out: 30
